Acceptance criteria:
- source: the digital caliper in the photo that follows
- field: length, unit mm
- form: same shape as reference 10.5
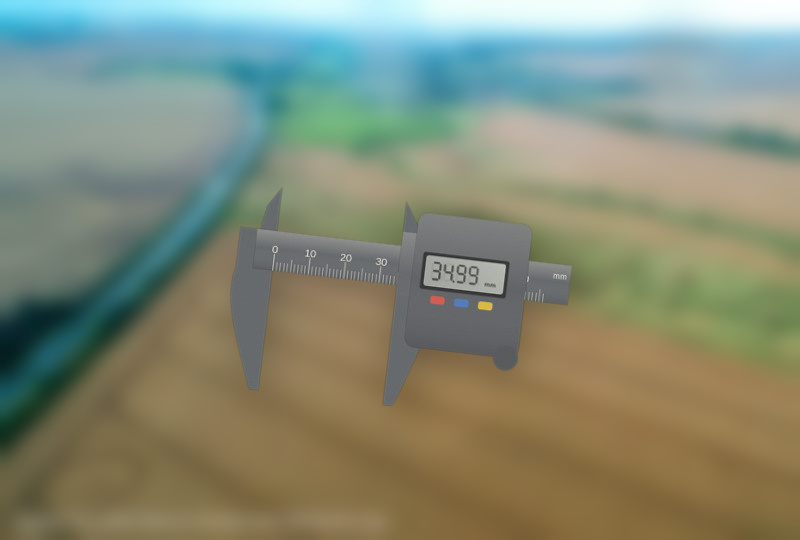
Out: 34.99
